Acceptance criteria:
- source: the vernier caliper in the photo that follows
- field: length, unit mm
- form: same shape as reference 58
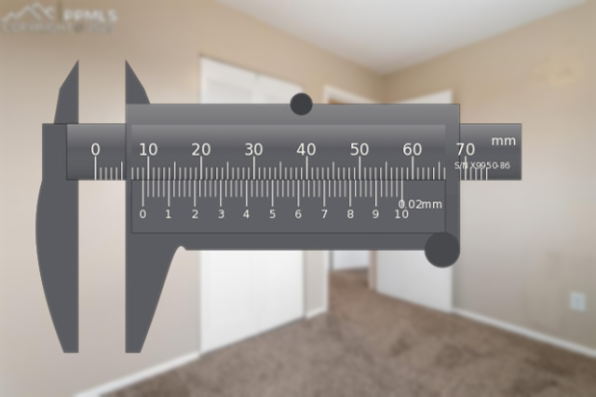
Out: 9.0
